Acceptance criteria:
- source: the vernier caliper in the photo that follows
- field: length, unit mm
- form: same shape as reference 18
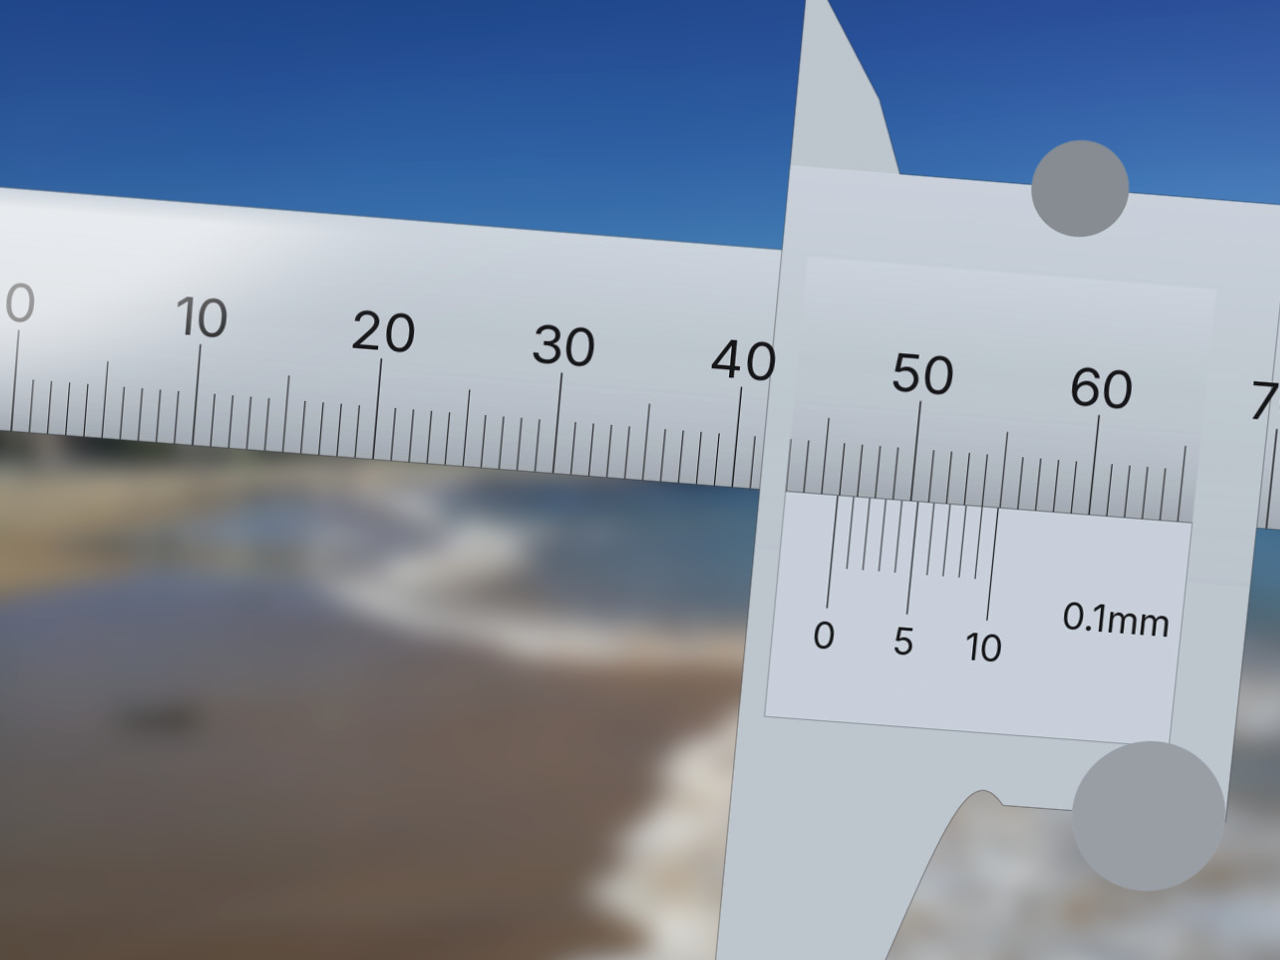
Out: 45.9
